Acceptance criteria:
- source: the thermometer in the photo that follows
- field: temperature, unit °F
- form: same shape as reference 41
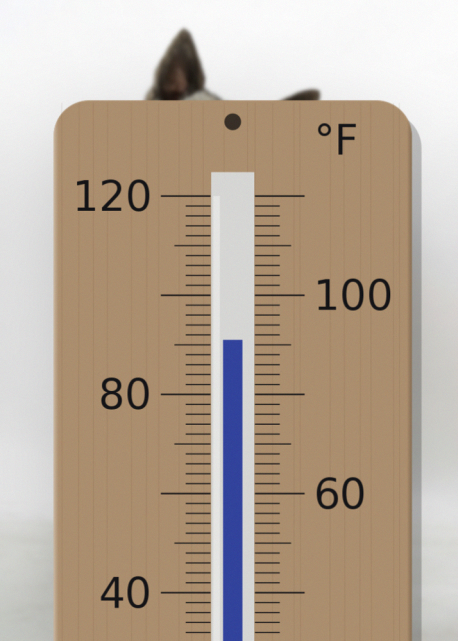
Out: 91
